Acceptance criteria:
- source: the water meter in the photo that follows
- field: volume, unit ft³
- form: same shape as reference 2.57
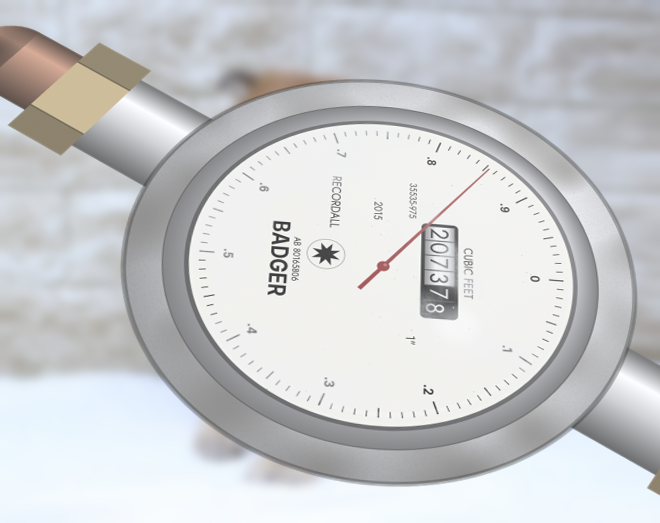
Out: 207377.85
